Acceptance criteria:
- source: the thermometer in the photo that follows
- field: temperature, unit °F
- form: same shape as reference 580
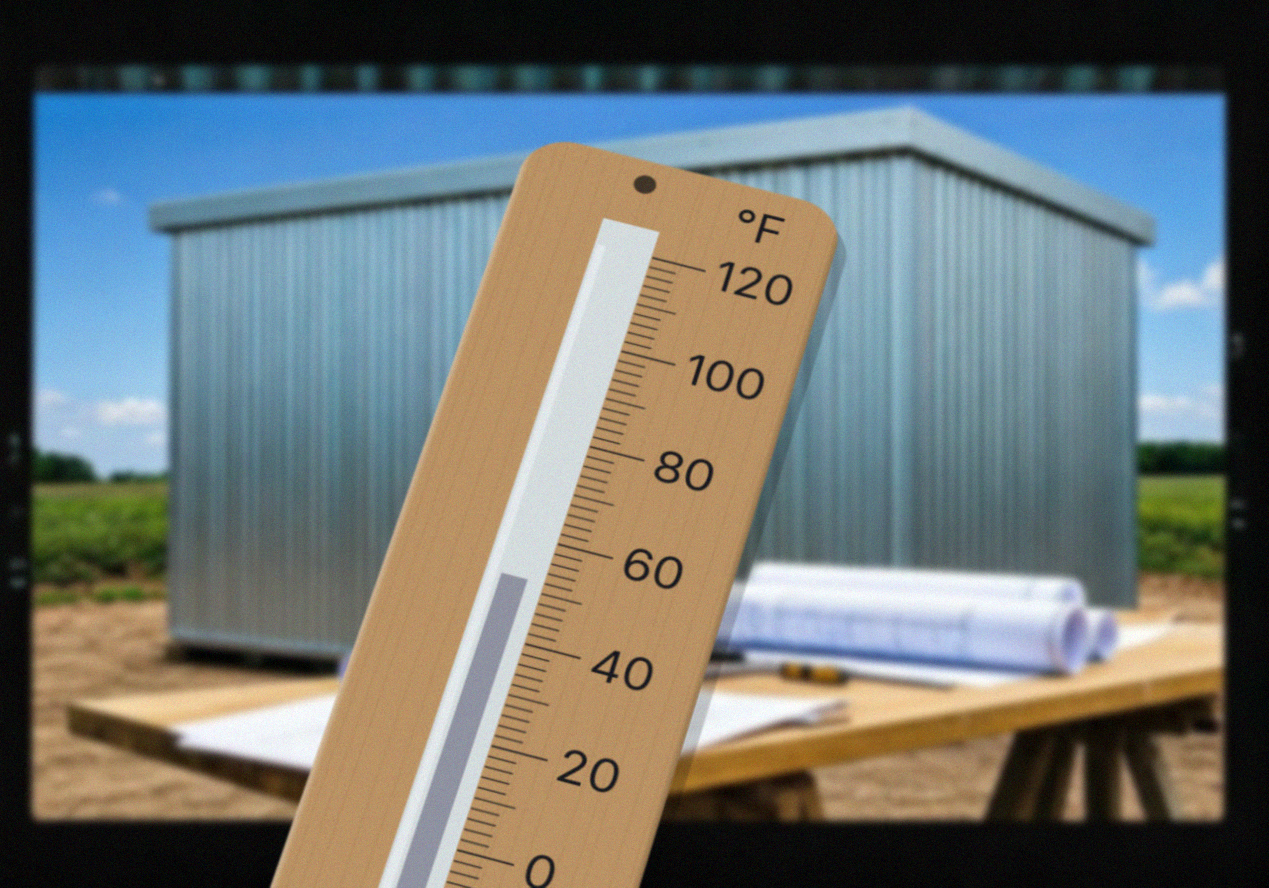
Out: 52
